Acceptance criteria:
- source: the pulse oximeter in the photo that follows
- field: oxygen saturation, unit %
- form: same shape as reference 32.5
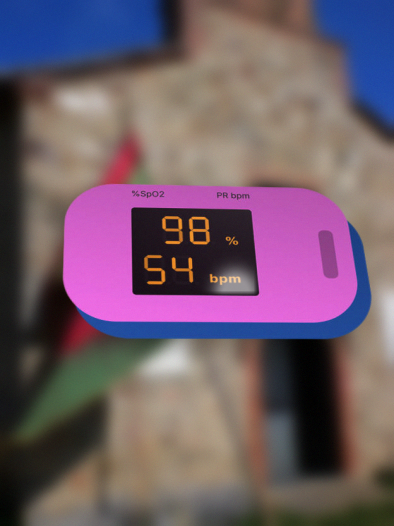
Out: 98
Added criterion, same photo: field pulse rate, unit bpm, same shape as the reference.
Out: 54
